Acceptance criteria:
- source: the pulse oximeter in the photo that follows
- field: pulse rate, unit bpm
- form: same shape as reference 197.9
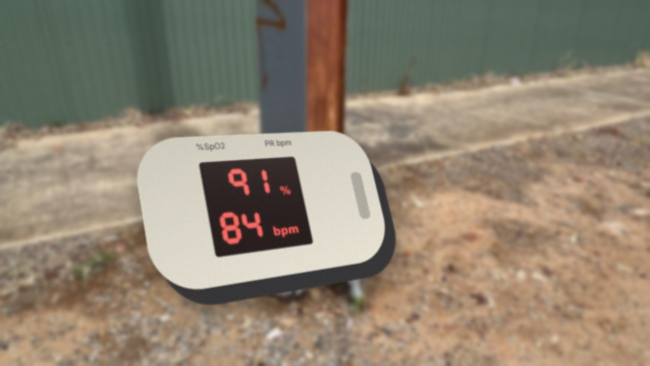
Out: 84
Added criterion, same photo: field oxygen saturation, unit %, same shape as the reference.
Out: 91
